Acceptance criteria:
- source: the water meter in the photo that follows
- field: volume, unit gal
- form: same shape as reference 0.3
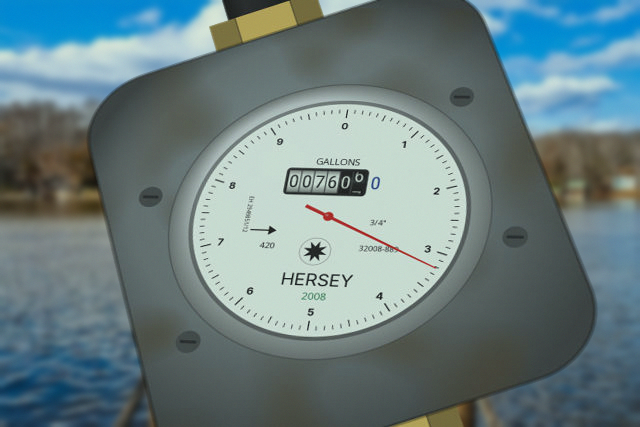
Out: 76063.2
